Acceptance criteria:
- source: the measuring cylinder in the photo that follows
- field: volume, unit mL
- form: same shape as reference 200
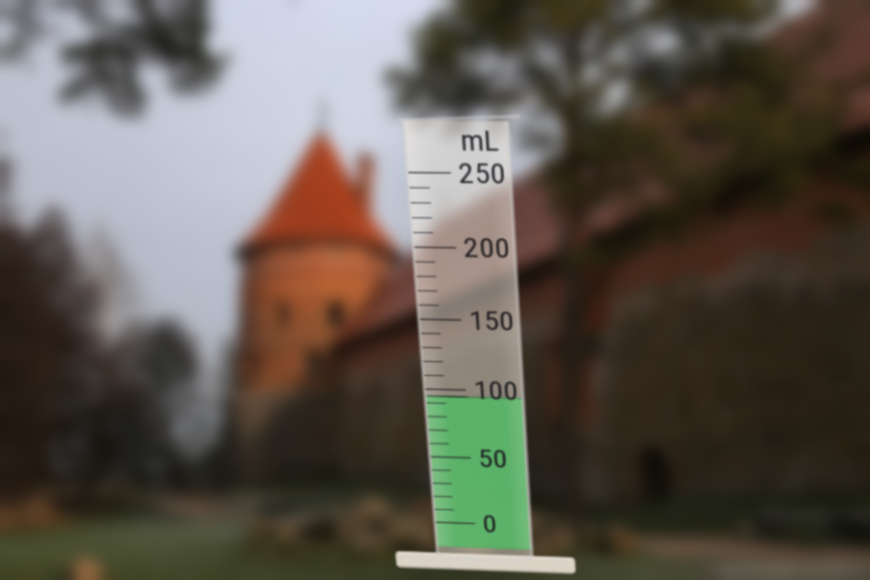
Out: 95
